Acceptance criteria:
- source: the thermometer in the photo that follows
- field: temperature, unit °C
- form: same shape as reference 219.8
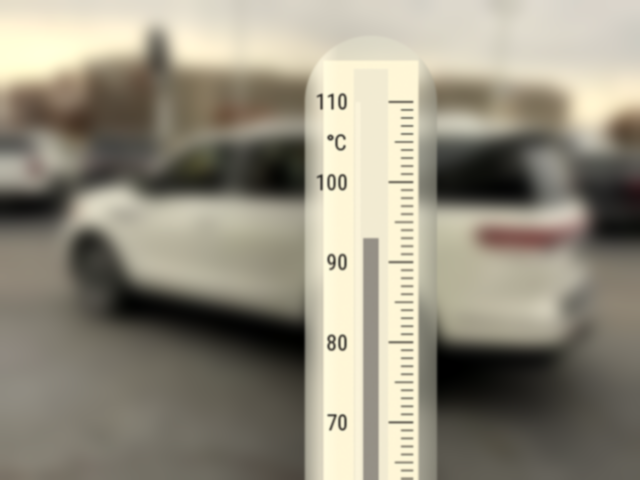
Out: 93
